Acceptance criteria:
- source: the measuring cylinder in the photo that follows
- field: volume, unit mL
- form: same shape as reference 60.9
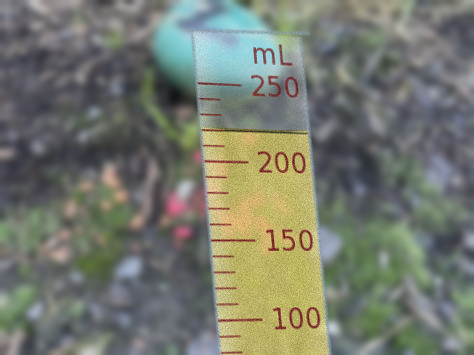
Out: 220
